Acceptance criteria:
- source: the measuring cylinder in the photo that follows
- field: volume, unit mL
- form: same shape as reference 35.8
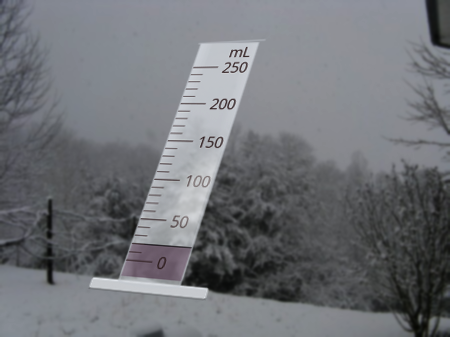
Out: 20
